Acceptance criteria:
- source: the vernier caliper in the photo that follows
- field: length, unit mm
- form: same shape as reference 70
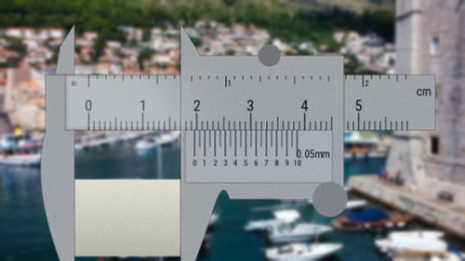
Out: 19.6
